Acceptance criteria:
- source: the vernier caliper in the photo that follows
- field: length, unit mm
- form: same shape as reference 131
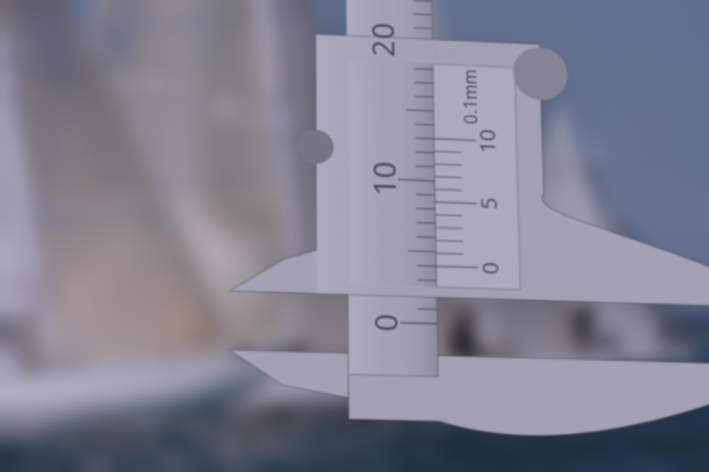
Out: 4.0
